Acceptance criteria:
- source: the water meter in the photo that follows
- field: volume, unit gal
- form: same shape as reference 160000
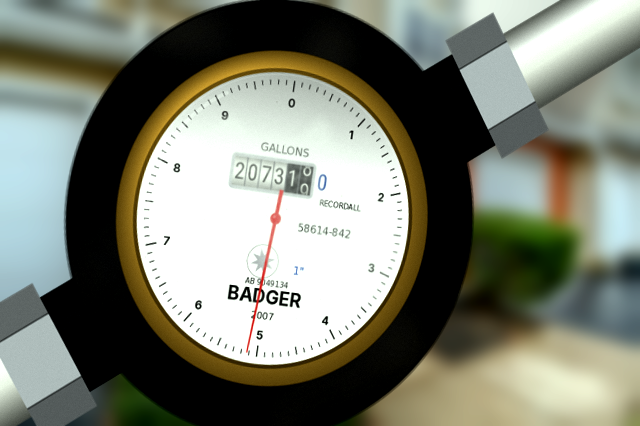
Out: 2073185.1
